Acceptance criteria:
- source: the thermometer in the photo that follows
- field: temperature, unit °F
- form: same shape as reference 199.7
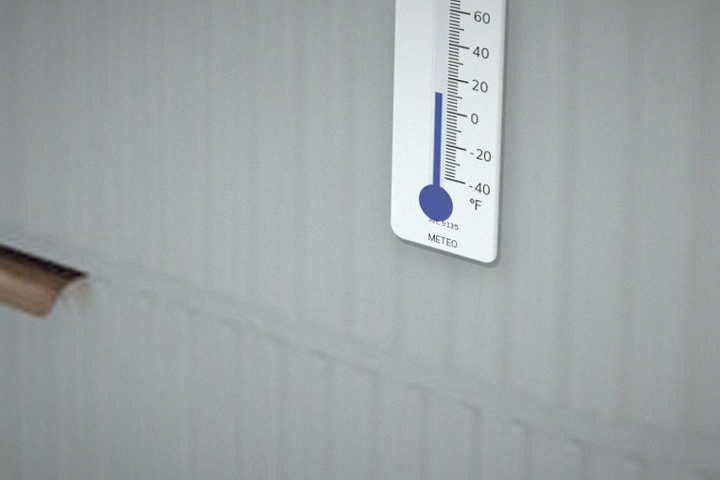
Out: 10
